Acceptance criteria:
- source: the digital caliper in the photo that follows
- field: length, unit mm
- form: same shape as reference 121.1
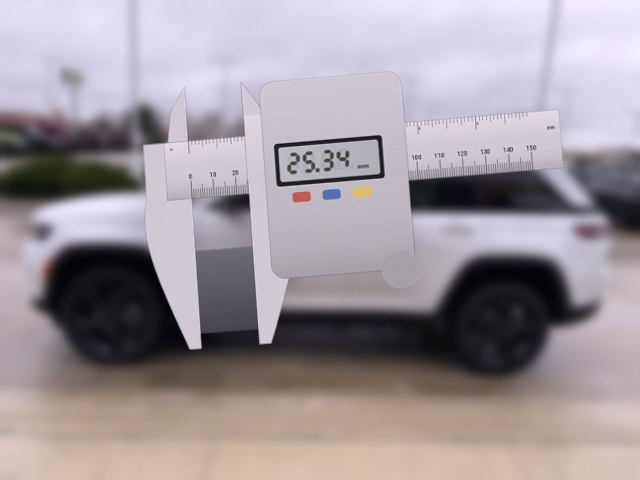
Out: 25.34
